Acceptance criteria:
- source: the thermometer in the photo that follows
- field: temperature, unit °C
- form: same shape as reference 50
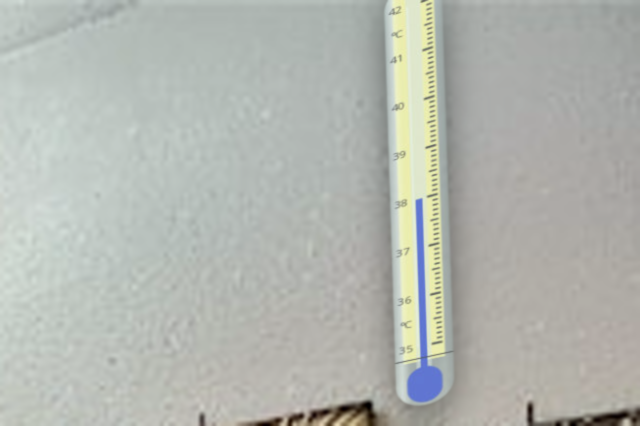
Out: 38
